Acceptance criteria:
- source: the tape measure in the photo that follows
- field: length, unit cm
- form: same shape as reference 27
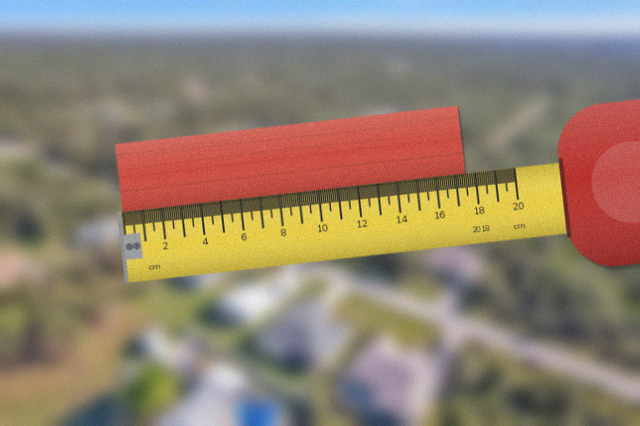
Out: 17.5
